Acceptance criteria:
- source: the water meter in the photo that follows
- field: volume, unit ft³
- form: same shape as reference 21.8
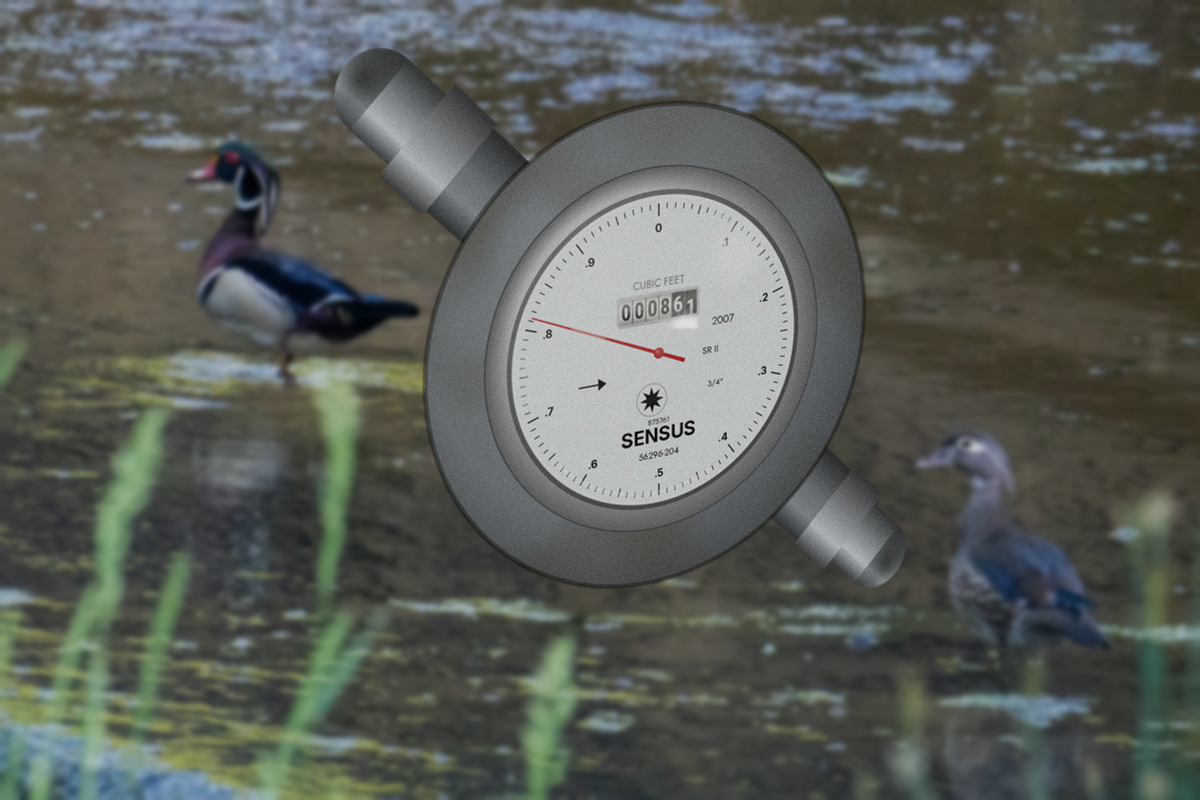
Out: 860.81
